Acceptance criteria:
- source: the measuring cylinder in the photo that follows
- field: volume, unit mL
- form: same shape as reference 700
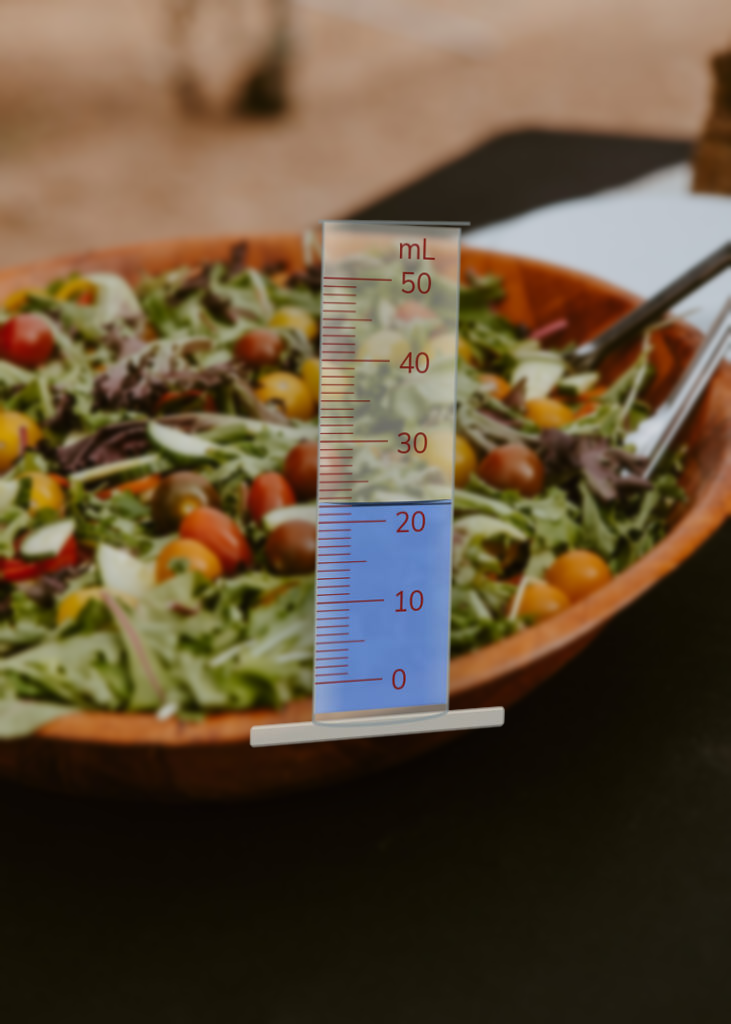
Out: 22
